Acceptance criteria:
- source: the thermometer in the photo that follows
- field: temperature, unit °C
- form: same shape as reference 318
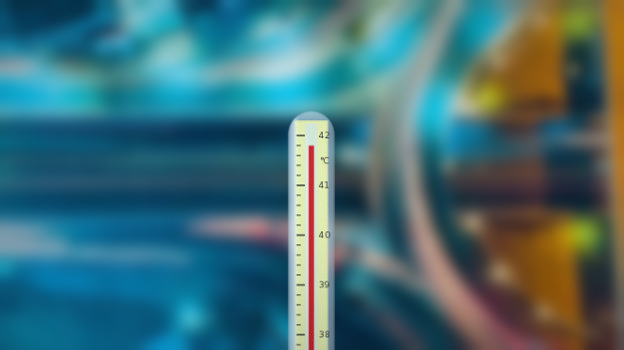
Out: 41.8
